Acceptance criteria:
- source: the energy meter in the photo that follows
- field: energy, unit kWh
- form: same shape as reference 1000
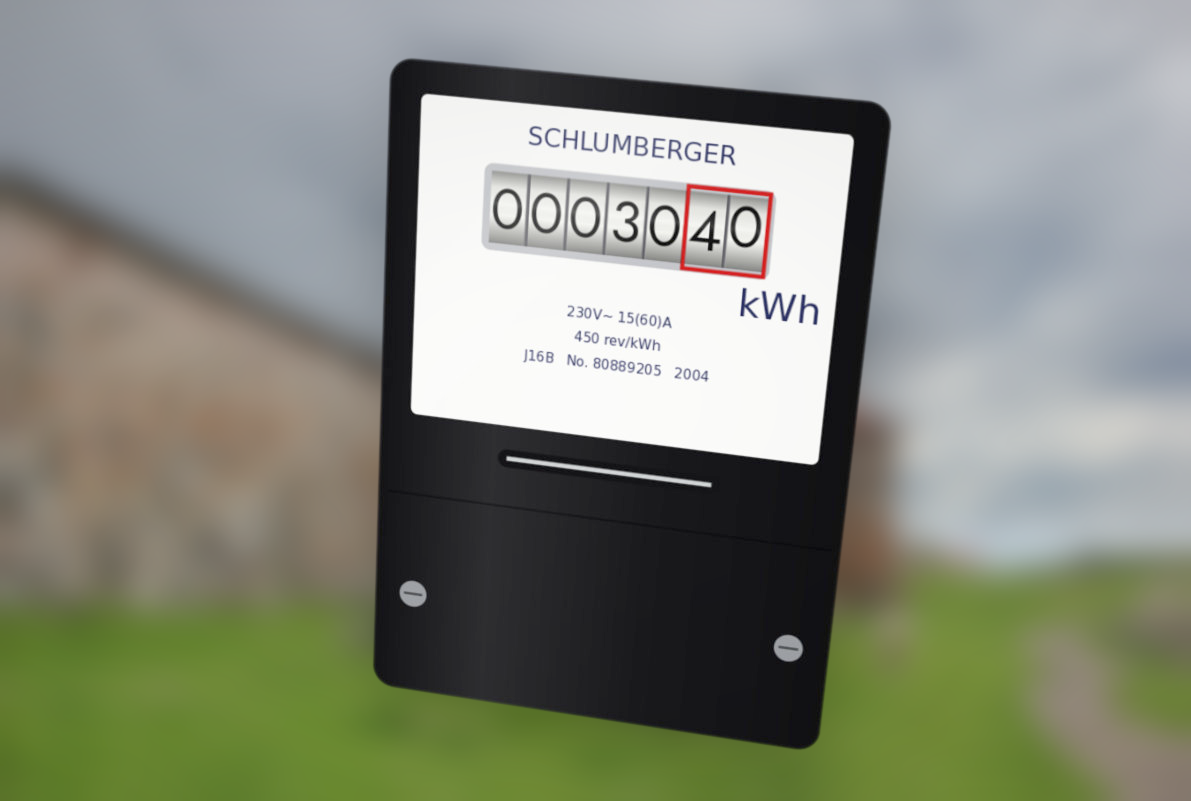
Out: 30.40
